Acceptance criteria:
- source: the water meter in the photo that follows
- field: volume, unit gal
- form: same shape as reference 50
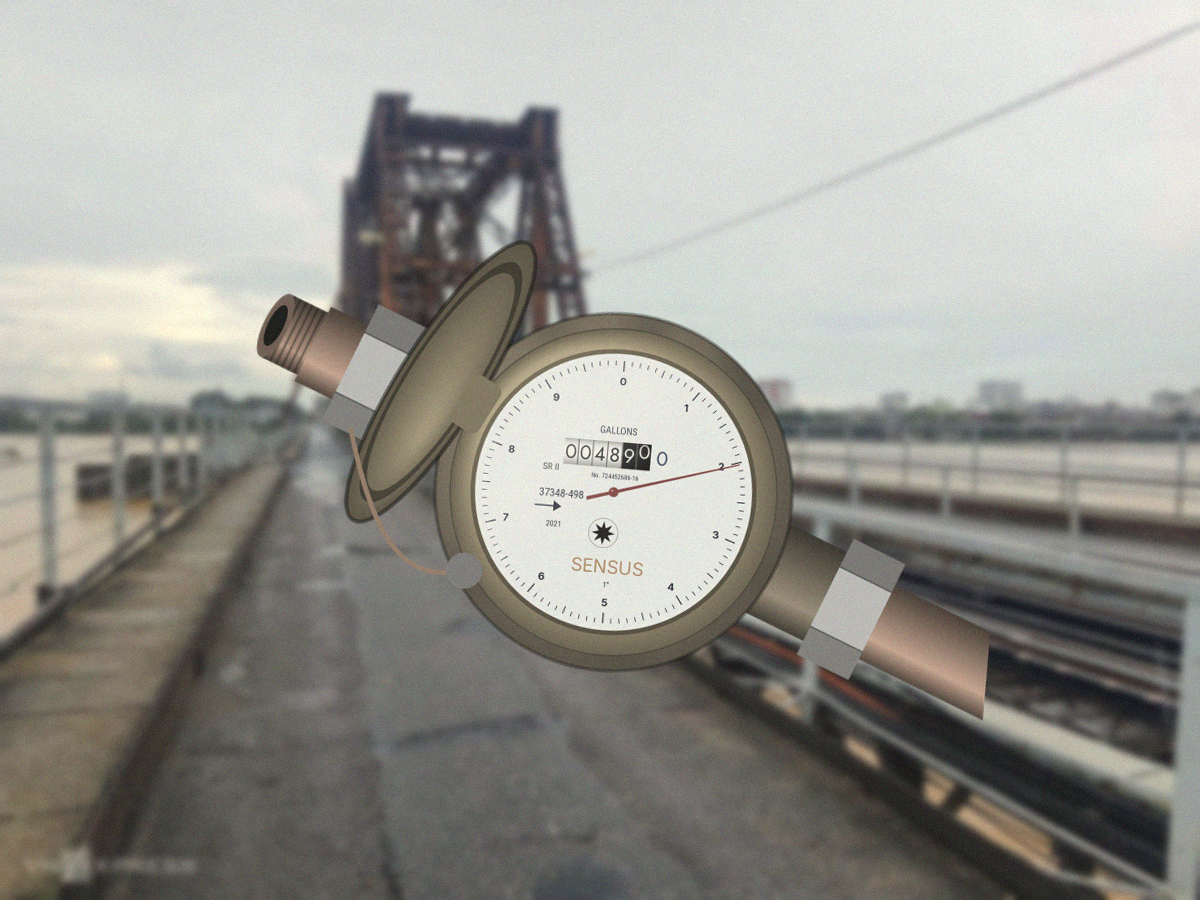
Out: 48902.0
